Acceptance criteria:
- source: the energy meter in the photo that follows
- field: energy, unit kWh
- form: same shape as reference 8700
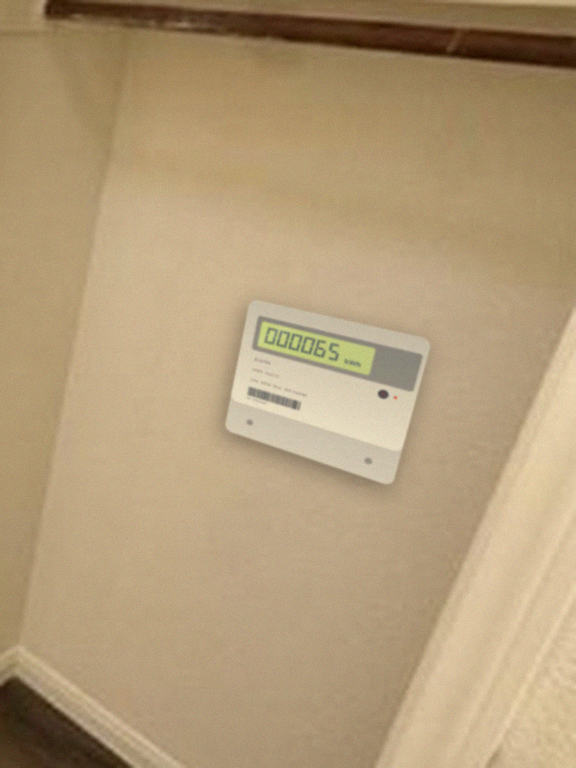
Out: 65
